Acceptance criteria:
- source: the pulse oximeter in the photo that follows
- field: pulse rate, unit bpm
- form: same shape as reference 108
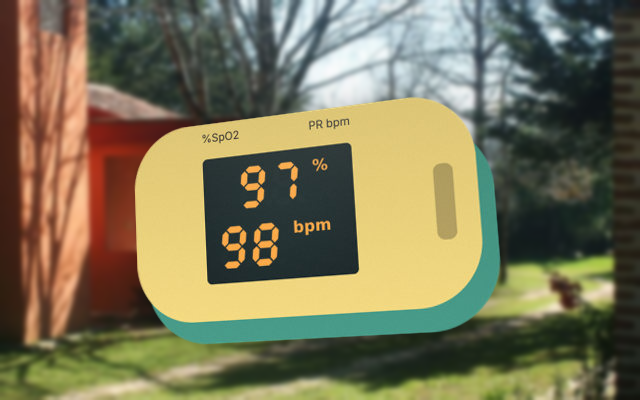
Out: 98
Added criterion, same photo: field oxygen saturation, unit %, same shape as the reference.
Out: 97
